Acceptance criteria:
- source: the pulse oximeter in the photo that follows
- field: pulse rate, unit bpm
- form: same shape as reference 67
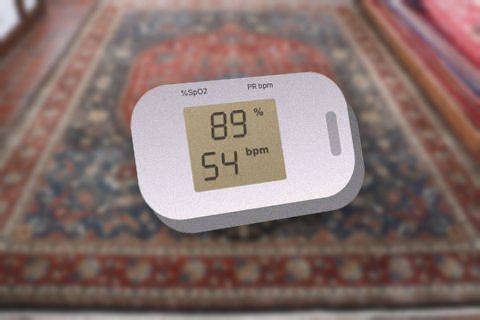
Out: 54
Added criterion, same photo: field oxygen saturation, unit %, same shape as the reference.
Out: 89
